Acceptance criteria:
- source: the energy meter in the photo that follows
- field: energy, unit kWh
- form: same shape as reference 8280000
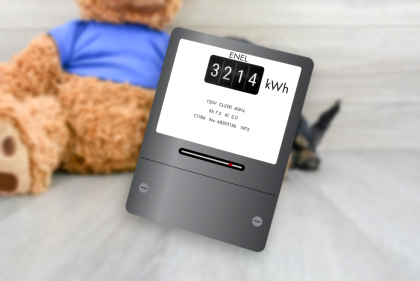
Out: 3214
